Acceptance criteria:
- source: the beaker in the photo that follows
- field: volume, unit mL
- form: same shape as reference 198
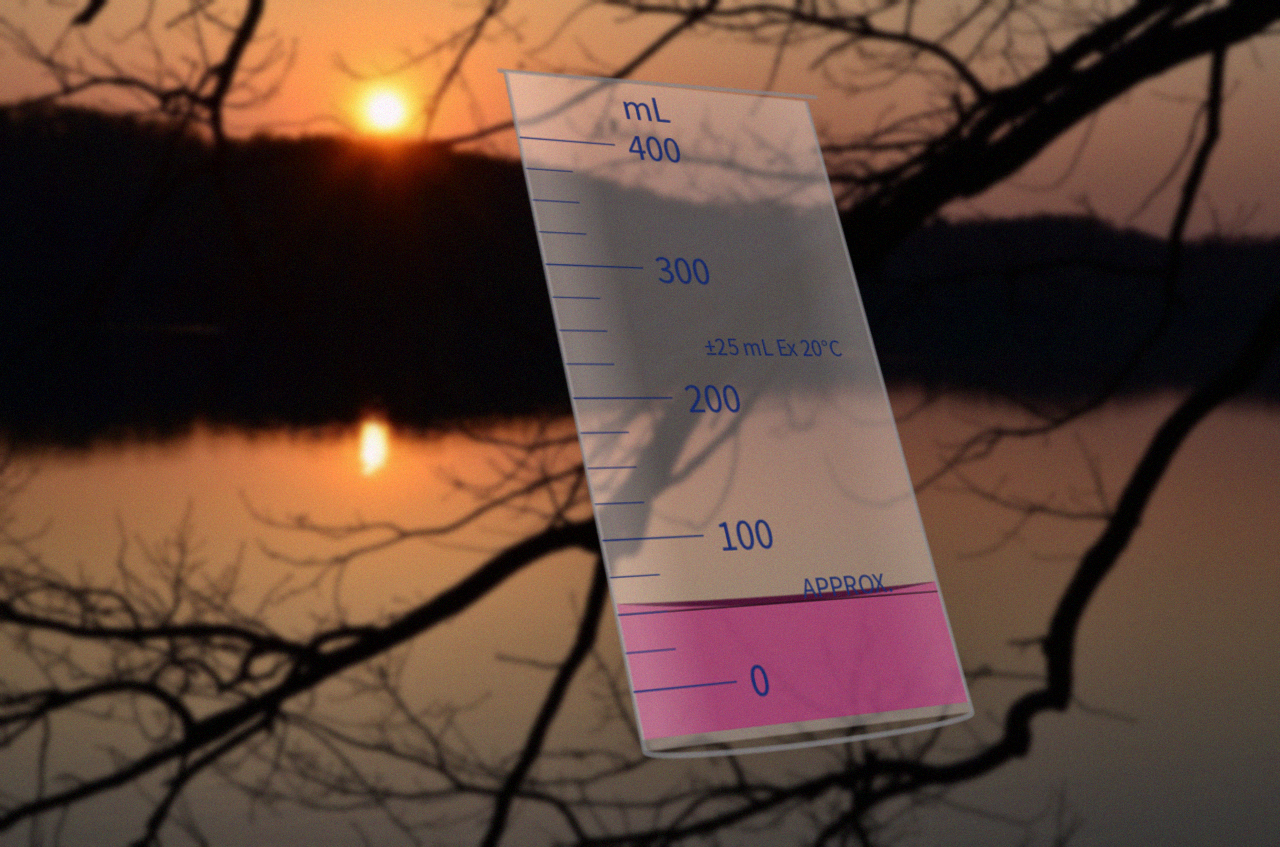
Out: 50
